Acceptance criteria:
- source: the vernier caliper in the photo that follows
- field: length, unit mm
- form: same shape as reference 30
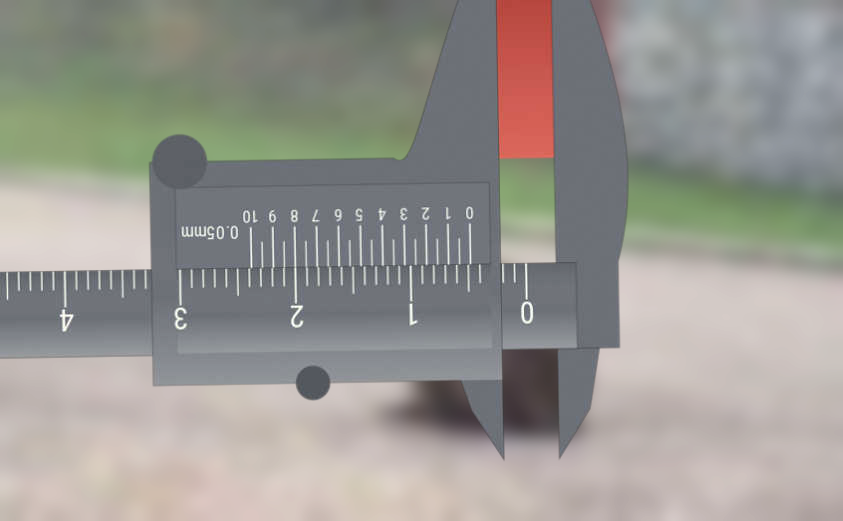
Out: 4.8
